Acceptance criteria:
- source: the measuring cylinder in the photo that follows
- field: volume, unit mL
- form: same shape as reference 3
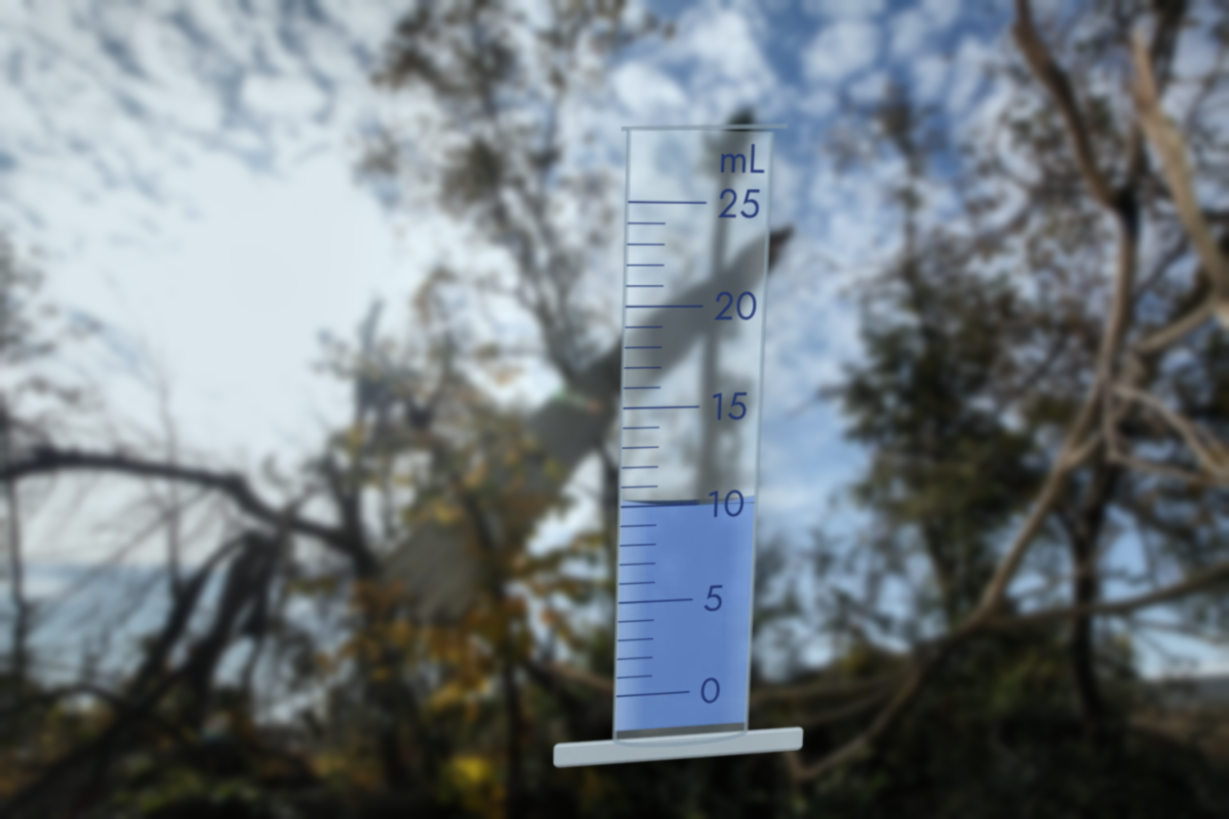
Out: 10
